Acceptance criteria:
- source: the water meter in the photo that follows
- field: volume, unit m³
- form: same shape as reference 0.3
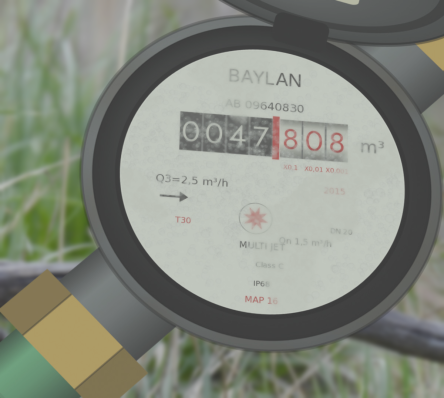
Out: 47.808
